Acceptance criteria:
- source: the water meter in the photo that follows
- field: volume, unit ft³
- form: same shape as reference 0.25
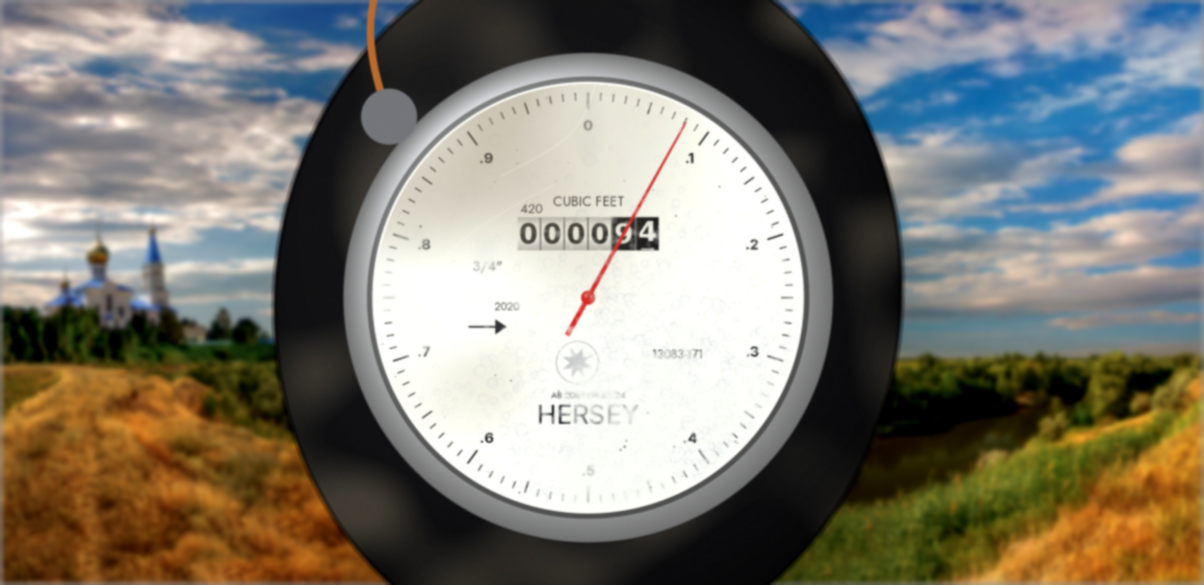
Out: 94.08
